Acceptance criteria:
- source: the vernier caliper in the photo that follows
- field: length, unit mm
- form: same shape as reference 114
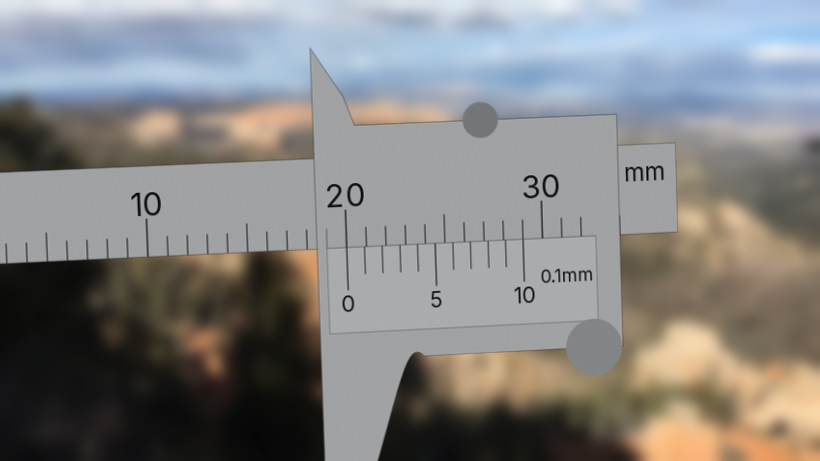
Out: 20.0
